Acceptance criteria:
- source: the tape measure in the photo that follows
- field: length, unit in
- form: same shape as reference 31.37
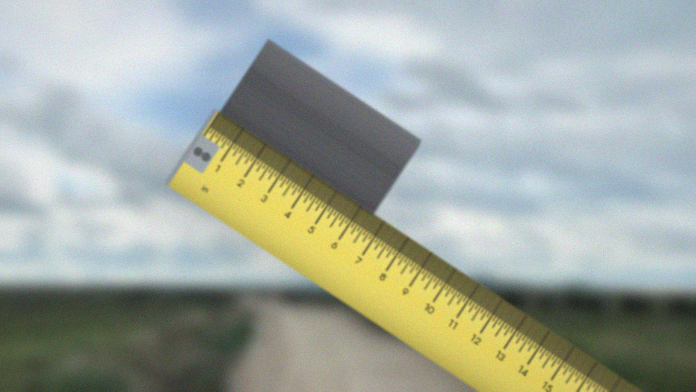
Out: 6.5
